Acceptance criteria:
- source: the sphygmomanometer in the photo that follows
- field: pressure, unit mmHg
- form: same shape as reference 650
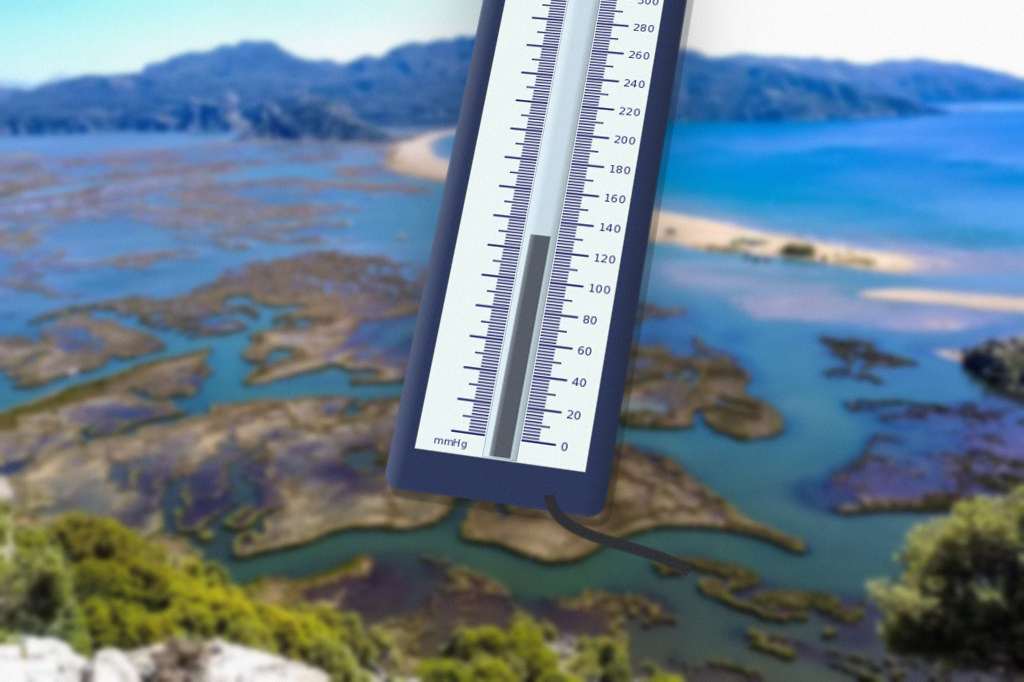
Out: 130
